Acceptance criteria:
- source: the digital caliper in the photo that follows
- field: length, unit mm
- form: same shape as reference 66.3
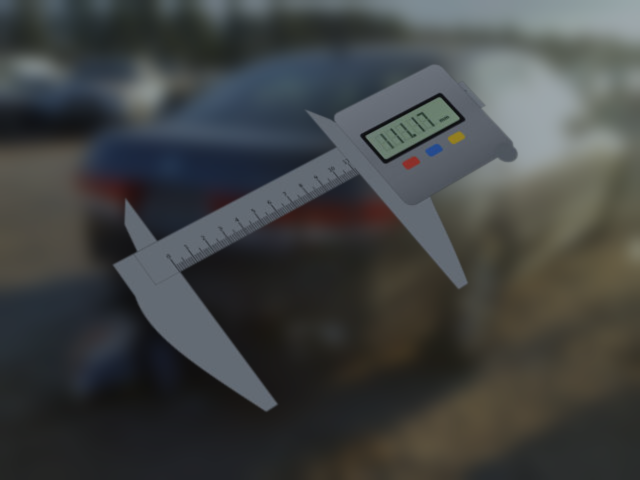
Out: 111.17
